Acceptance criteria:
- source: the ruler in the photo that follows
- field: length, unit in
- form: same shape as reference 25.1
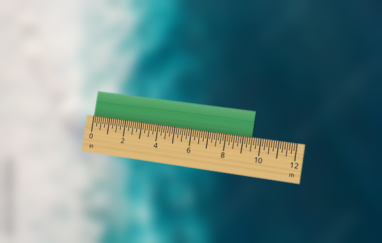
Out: 9.5
